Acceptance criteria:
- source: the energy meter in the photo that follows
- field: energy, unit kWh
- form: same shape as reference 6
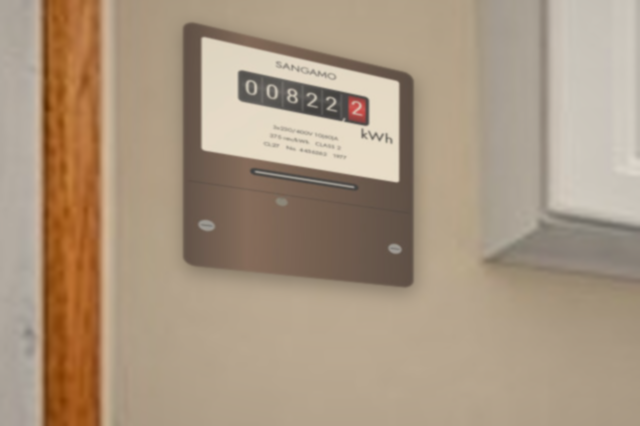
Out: 822.2
